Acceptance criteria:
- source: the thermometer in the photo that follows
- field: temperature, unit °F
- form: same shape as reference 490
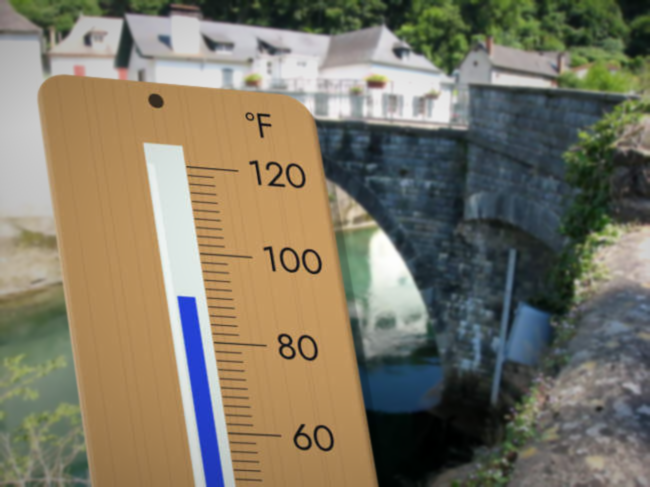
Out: 90
